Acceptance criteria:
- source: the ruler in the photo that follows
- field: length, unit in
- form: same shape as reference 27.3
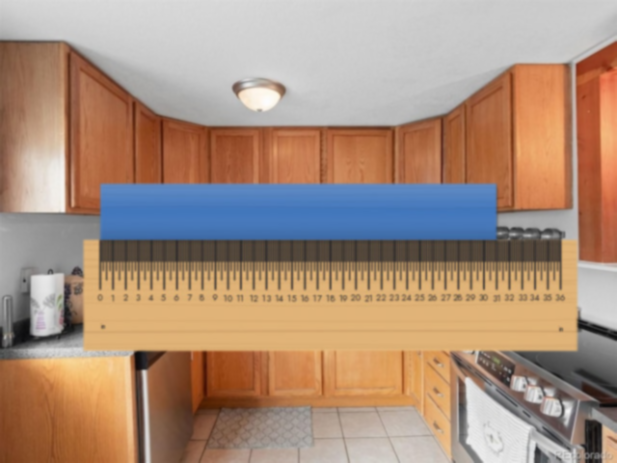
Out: 31
